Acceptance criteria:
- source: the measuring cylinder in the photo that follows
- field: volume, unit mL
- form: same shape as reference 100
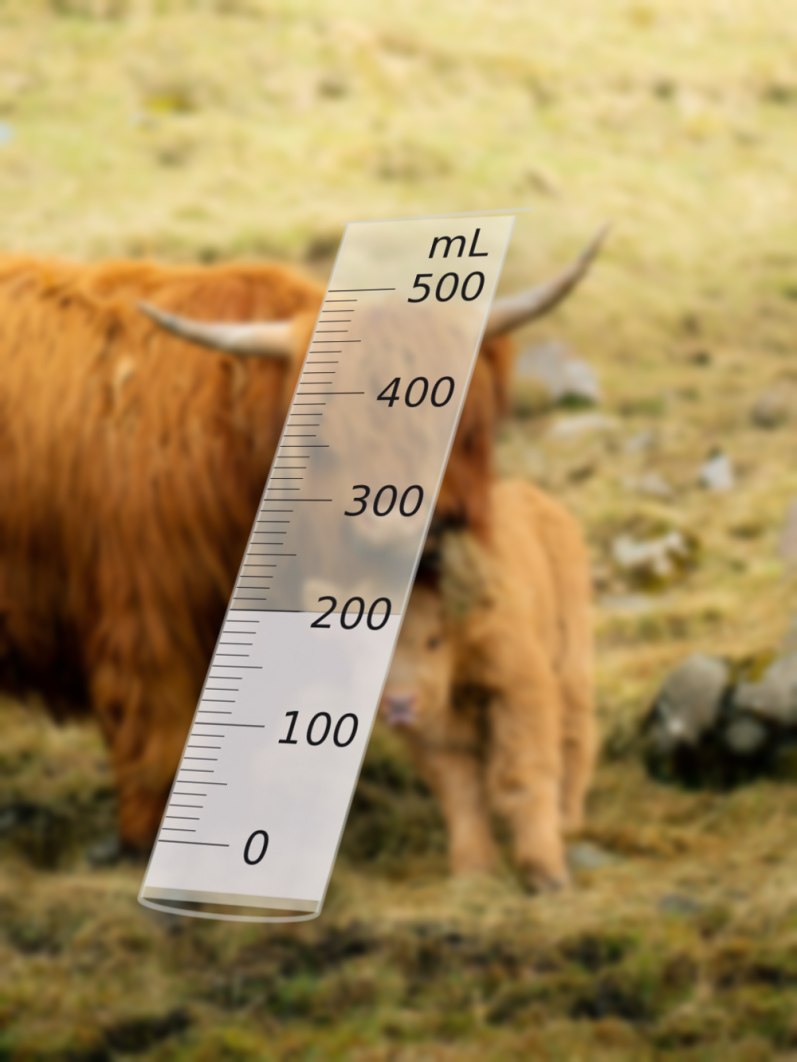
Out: 200
